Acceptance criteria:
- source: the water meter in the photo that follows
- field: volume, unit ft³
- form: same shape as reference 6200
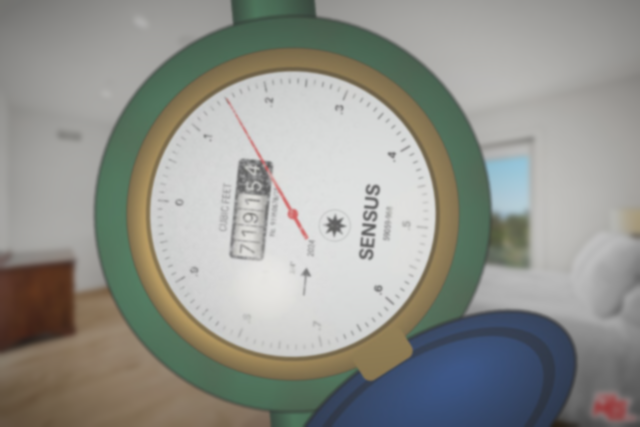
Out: 719154.15
